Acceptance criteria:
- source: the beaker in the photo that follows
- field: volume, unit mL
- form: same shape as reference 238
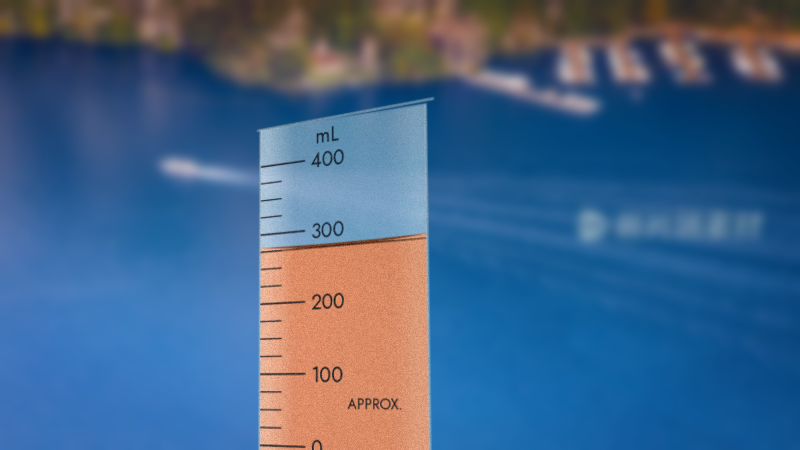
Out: 275
